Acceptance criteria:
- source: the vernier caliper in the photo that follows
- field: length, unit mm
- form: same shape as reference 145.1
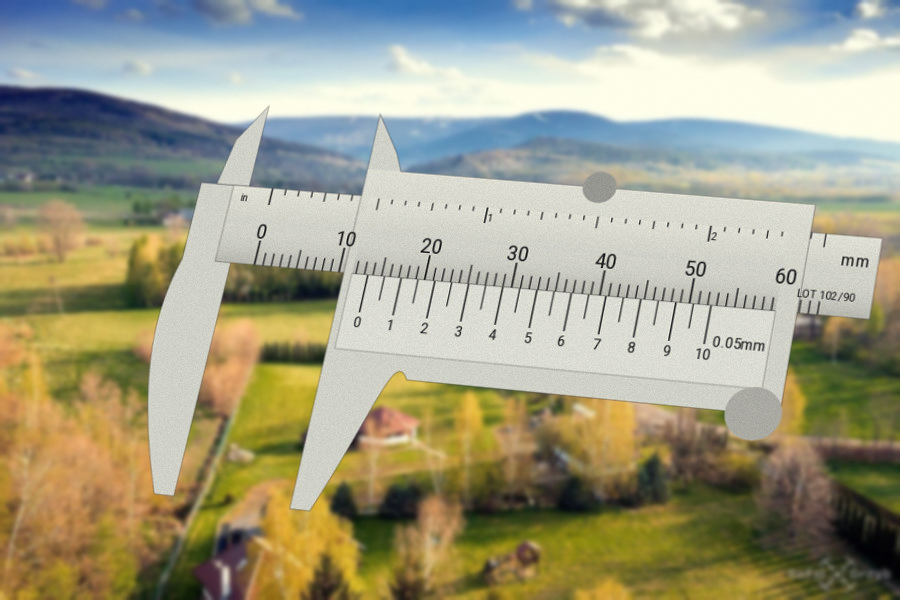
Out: 13.4
